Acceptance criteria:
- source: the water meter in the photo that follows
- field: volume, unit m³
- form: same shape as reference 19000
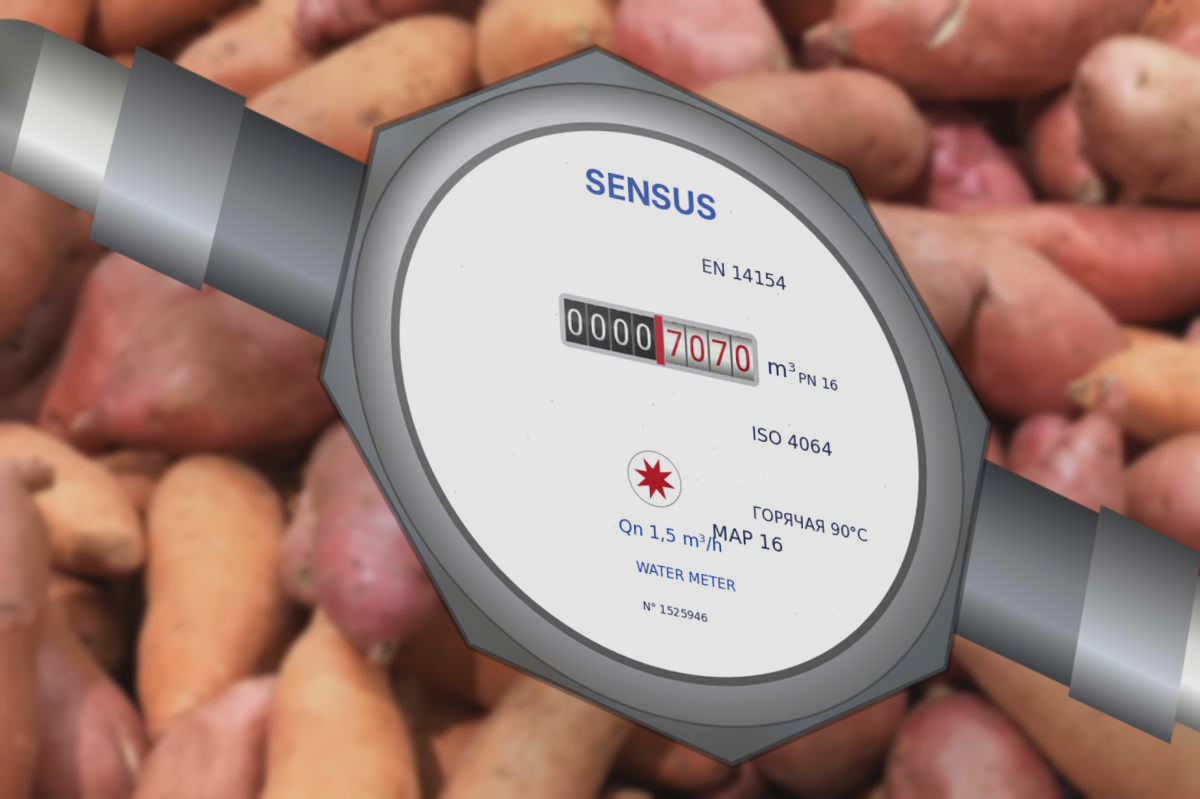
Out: 0.7070
